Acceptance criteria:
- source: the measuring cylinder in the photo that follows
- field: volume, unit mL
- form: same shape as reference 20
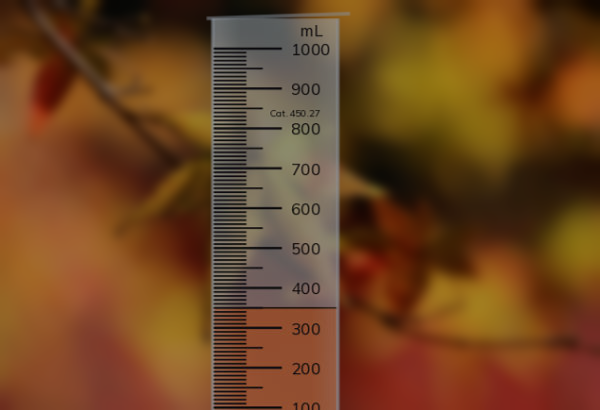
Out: 350
